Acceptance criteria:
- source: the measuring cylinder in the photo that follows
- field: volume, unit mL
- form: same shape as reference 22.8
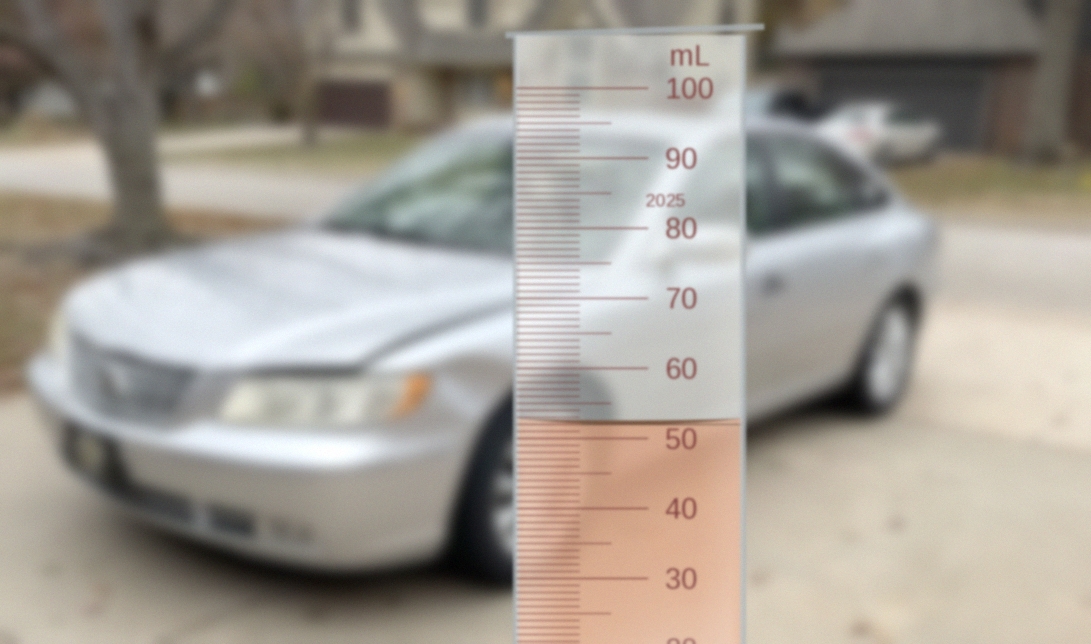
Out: 52
